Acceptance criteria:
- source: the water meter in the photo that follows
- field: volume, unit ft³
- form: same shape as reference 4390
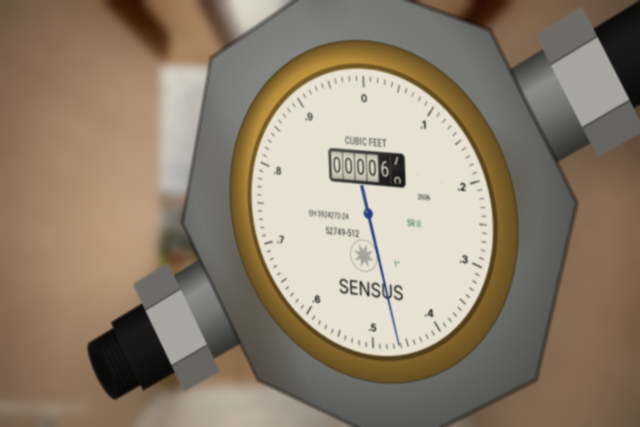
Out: 67.46
